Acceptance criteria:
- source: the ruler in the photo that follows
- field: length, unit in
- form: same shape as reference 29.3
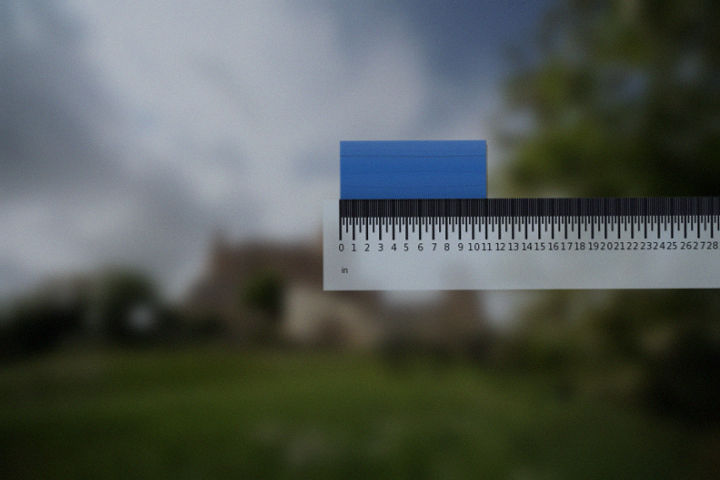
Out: 11
